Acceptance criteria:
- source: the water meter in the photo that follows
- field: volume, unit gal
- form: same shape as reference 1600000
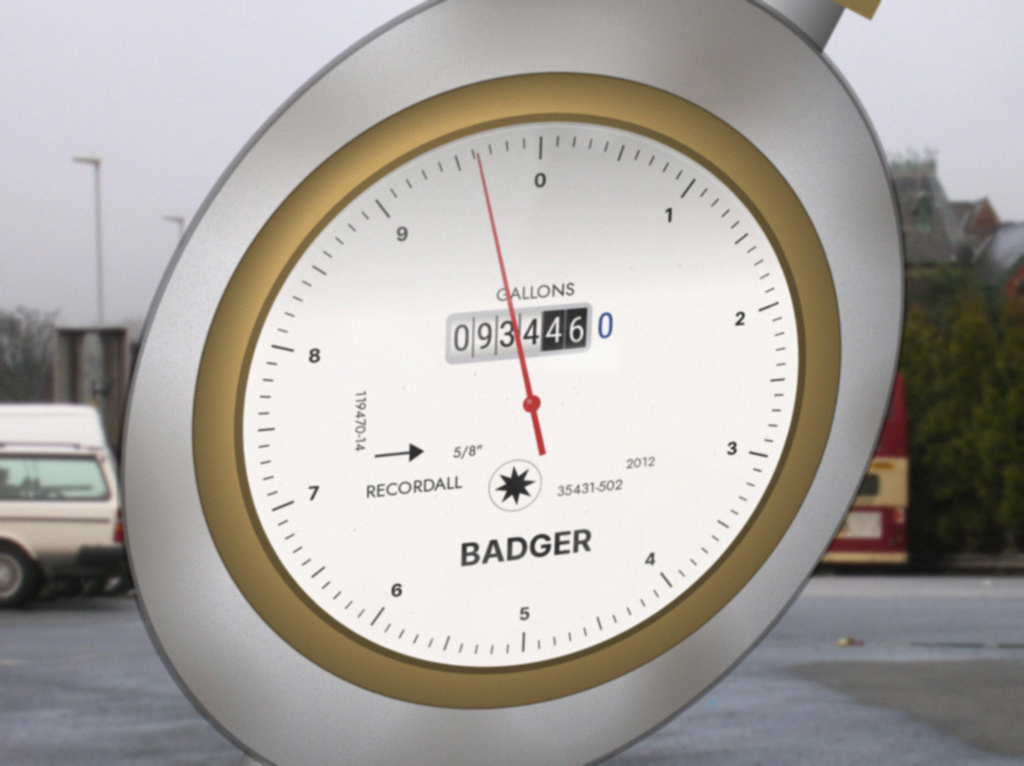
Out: 934459.6
